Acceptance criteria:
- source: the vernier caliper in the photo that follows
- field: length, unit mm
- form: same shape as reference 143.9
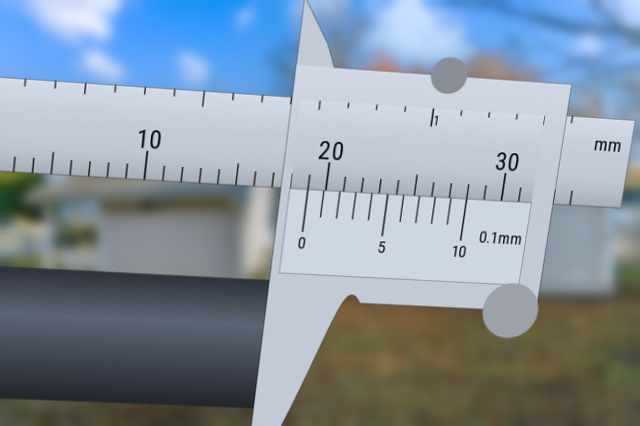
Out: 19.0
